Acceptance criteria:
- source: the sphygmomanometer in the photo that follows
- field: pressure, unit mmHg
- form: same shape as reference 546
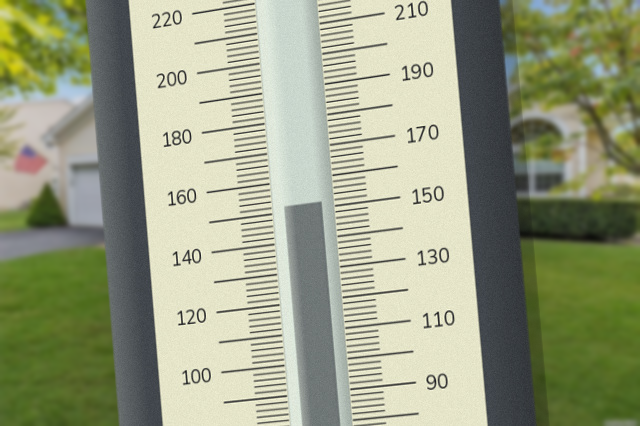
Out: 152
